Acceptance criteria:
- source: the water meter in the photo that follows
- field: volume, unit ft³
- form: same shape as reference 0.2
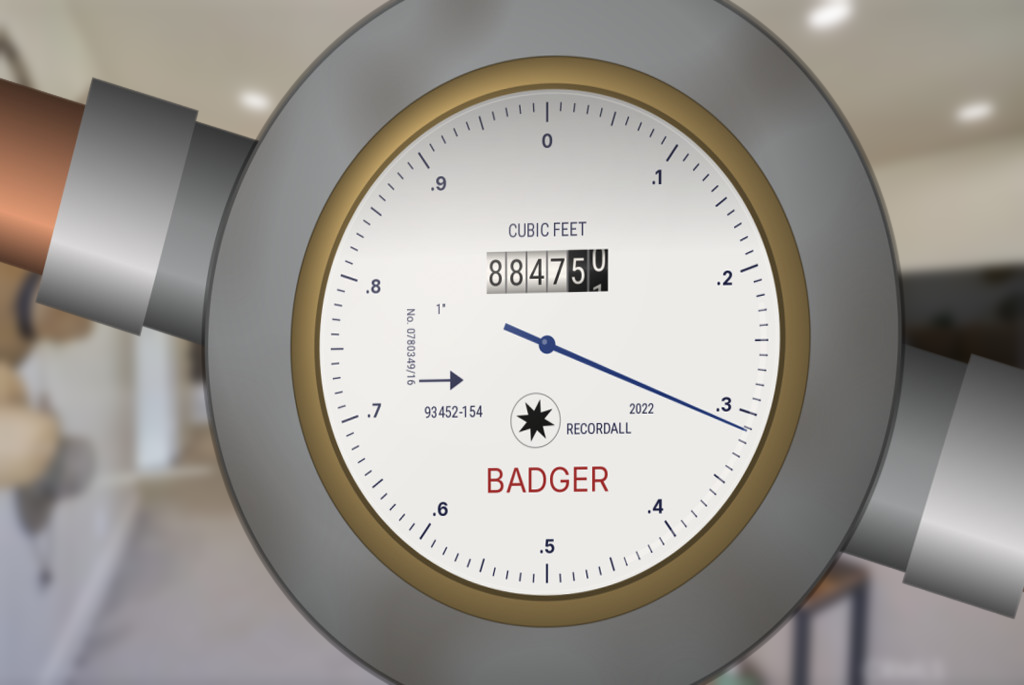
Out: 884750.31
